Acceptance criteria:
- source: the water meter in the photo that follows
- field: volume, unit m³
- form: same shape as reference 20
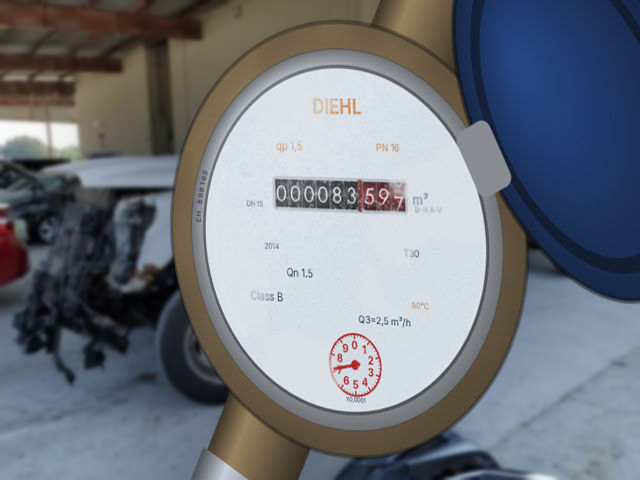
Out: 83.5967
